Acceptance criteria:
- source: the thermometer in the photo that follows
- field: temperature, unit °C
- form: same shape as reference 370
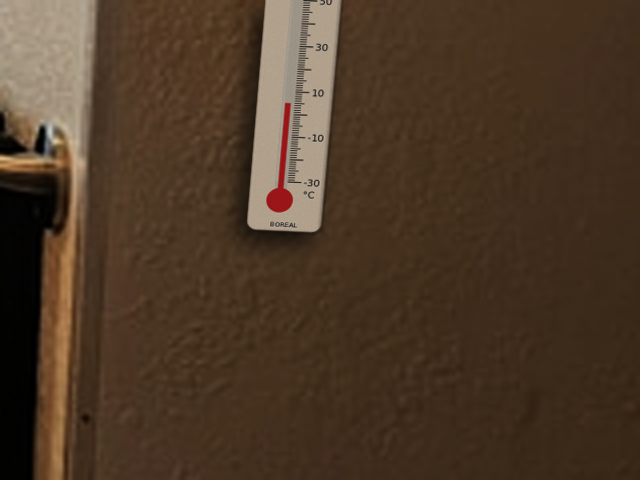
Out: 5
